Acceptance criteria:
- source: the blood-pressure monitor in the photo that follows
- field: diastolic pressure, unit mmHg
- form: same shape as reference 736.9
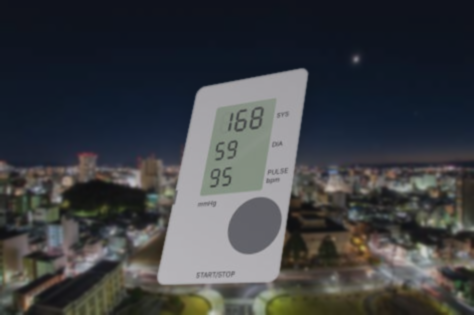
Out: 59
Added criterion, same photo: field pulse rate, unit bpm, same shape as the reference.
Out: 95
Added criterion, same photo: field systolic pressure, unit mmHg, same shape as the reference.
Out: 168
